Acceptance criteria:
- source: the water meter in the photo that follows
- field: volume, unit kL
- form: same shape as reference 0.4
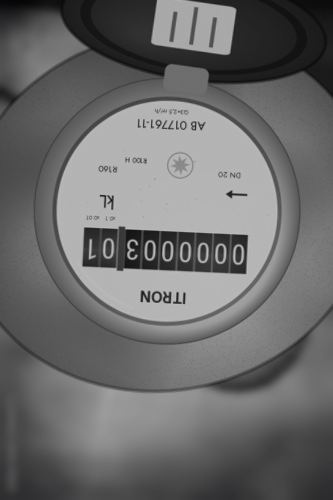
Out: 3.01
